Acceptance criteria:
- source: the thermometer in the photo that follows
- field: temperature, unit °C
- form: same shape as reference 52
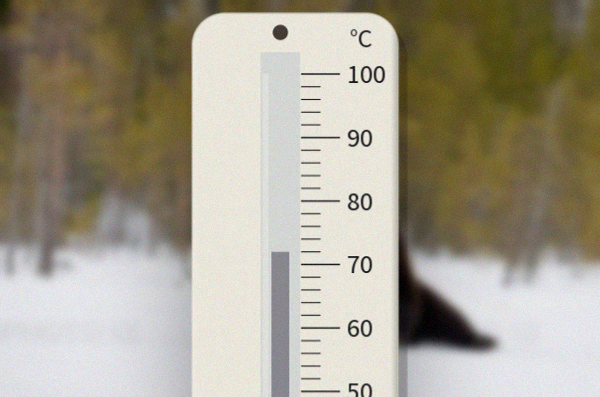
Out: 72
